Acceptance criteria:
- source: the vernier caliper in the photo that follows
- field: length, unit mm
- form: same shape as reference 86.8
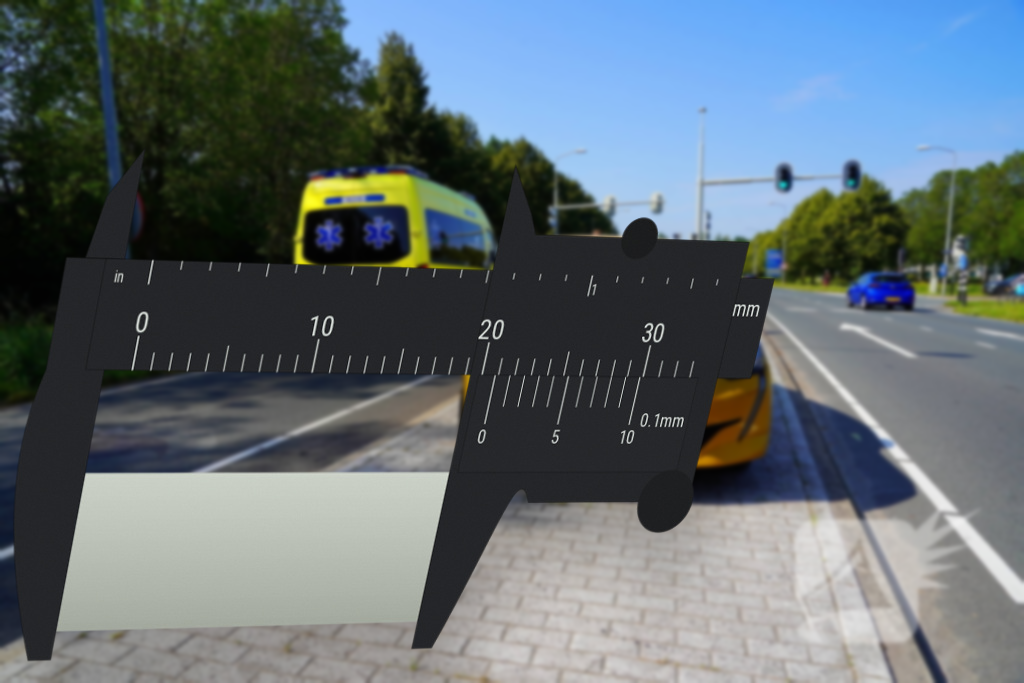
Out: 20.8
